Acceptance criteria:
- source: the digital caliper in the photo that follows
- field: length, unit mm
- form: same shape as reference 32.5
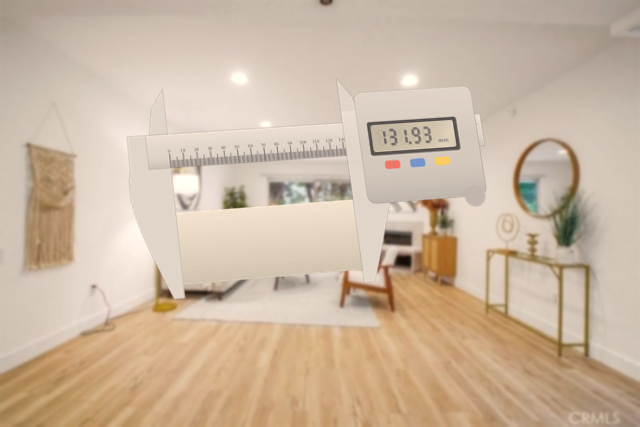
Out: 131.93
